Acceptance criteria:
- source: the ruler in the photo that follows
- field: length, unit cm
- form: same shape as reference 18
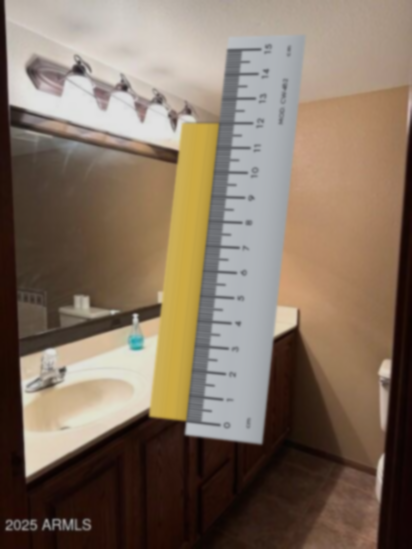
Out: 12
